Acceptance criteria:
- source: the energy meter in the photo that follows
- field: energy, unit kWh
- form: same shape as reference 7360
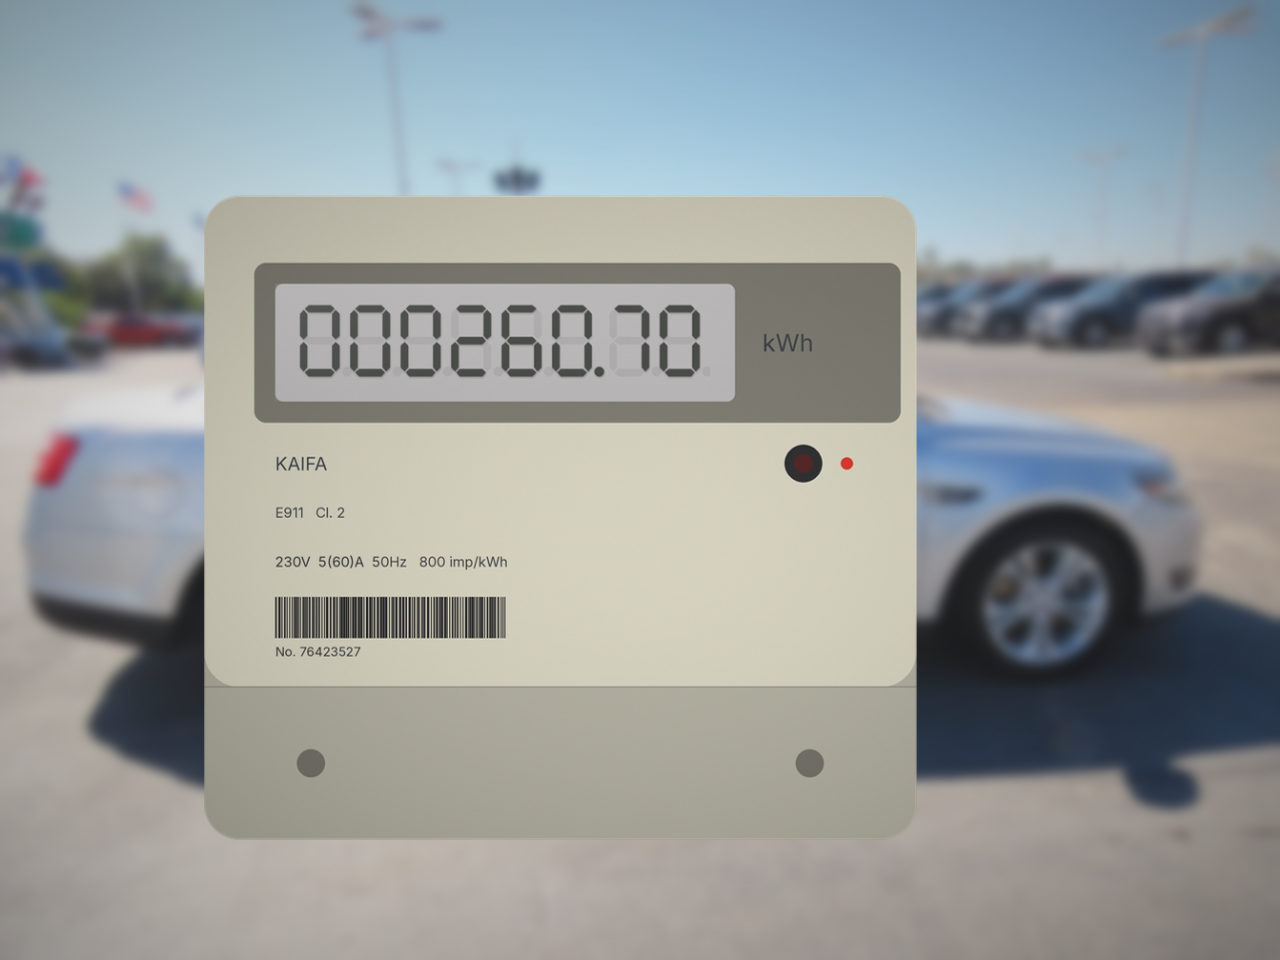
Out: 260.70
